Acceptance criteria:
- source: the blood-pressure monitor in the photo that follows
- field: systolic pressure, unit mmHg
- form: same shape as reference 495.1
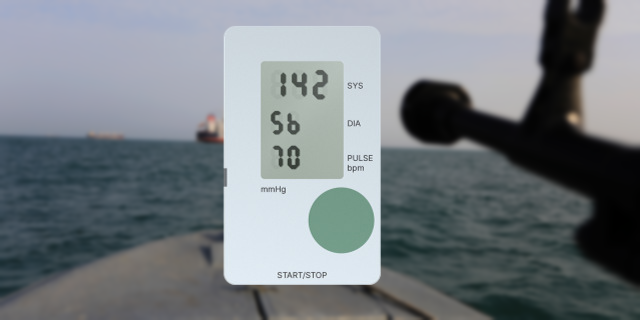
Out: 142
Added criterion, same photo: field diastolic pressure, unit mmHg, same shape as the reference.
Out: 56
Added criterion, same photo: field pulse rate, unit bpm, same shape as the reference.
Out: 70
